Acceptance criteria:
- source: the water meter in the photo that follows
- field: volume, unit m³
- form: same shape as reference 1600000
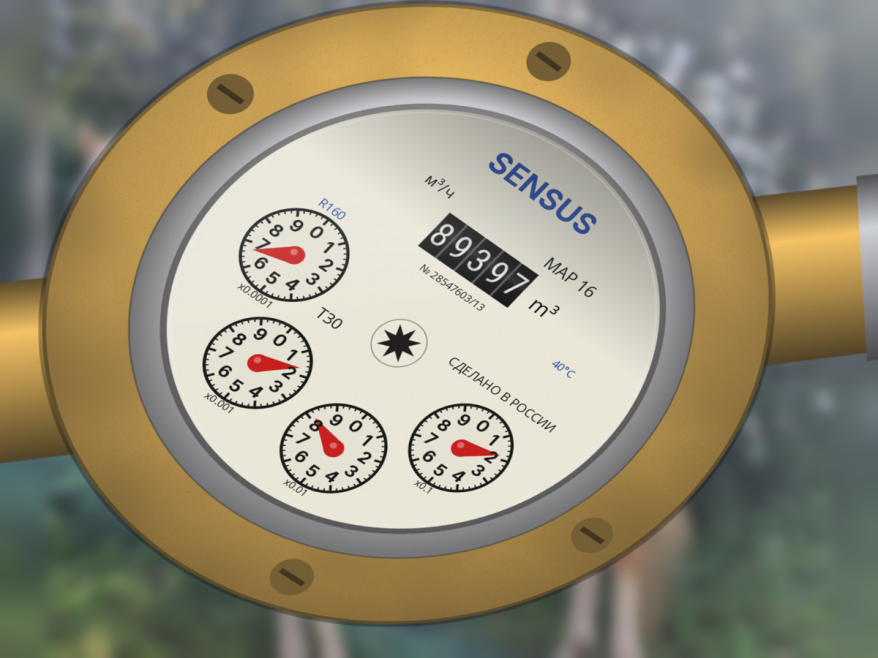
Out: 89397.1816
